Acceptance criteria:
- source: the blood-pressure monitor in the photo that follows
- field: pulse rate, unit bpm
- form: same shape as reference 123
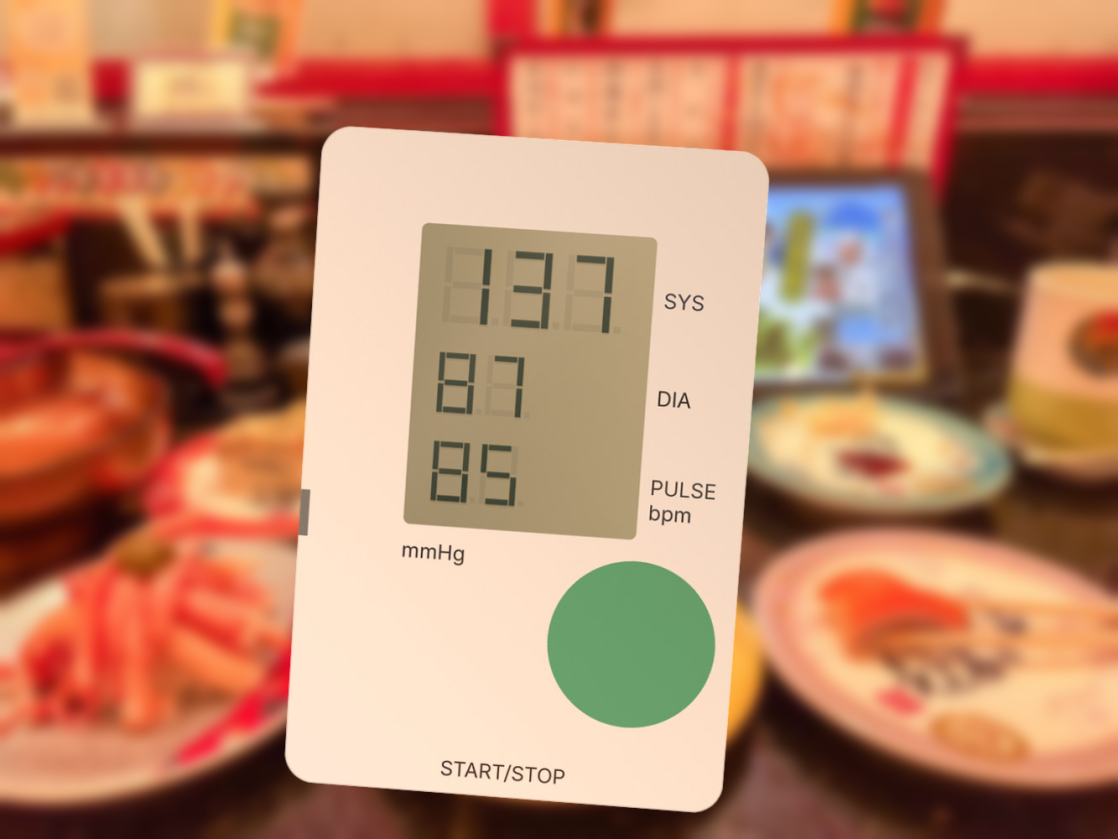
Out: 85
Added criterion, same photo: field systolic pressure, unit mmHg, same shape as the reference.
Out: 137
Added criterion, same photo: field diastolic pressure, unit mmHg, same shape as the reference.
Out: 87
